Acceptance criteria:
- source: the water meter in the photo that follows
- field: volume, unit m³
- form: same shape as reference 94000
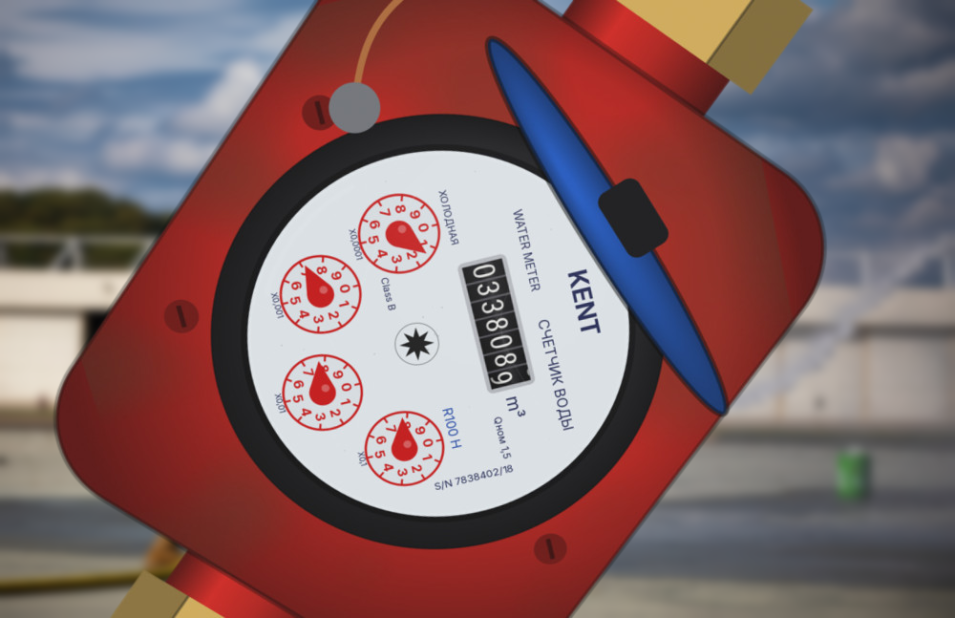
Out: 338088.7771
